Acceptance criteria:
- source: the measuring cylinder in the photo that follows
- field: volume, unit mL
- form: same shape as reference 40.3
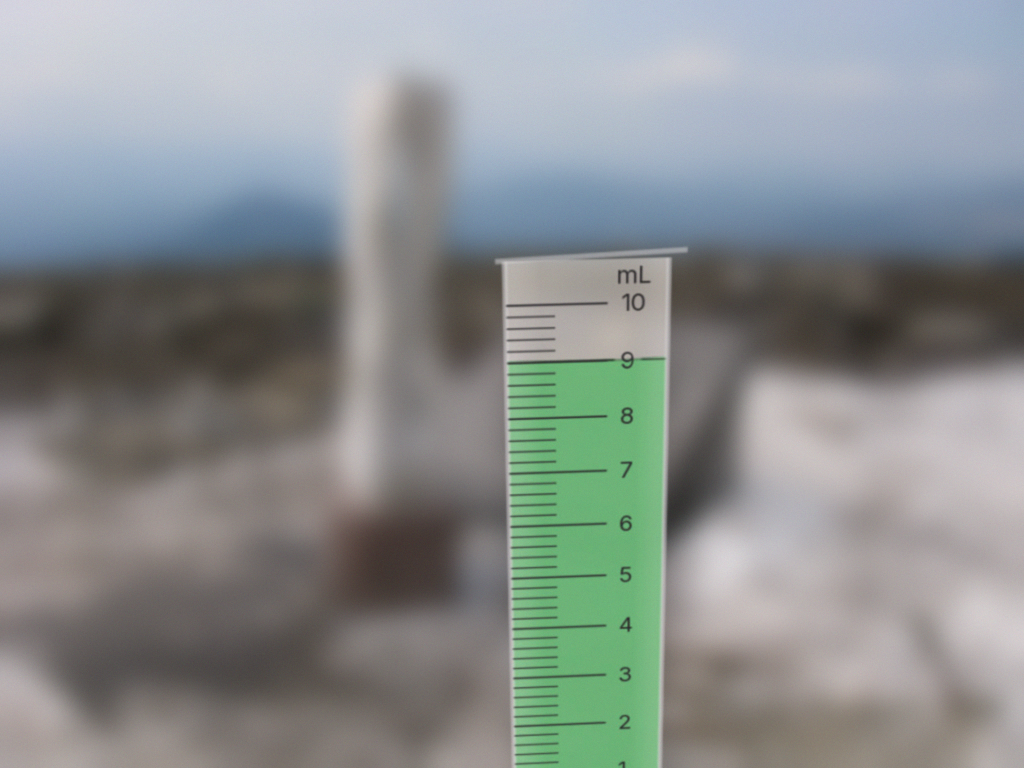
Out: 9
